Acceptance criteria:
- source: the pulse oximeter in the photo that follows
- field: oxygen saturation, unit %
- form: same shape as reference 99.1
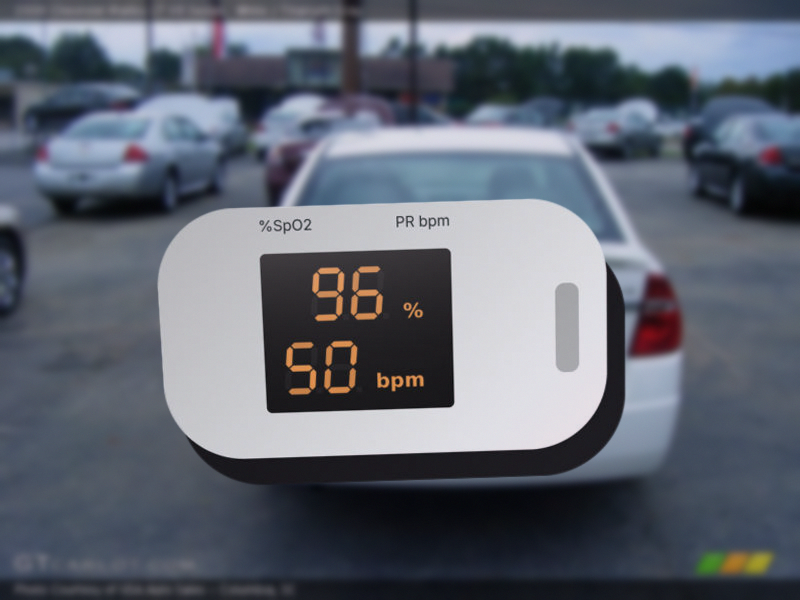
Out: 96
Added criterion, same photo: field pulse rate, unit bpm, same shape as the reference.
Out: 50
